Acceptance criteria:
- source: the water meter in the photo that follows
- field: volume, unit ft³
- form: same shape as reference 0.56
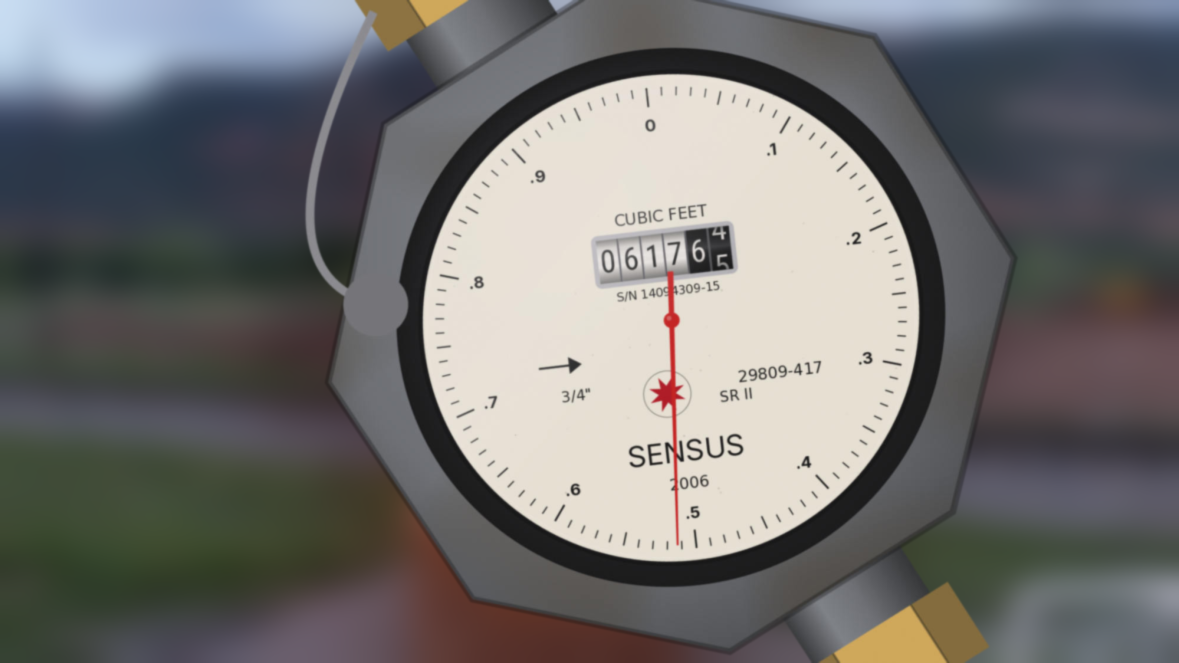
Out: 61764.51
